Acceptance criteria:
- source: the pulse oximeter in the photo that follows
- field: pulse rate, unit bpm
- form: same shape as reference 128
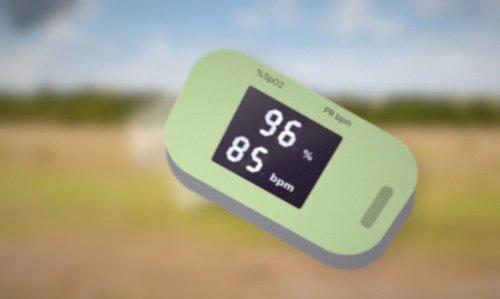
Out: 85
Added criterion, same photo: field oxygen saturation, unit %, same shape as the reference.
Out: 96
